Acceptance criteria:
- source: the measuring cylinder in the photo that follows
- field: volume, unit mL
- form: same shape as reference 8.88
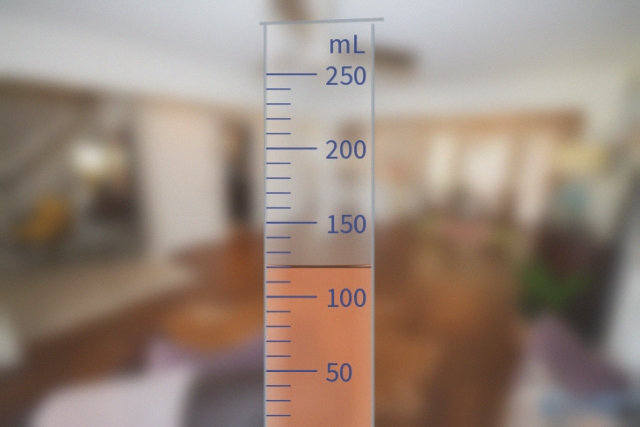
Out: 120
